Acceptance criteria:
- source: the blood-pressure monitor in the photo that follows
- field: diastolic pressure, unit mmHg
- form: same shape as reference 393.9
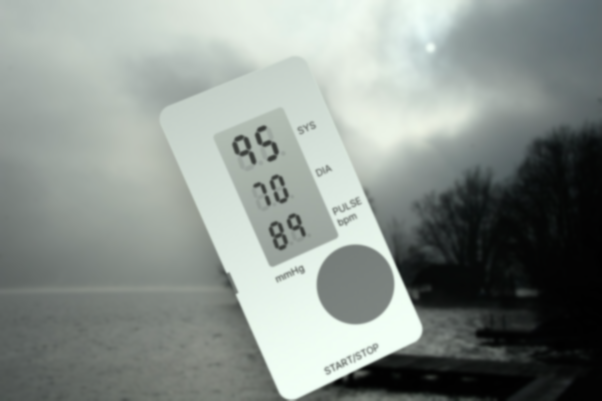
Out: 70
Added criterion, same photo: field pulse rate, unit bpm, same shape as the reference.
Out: 89
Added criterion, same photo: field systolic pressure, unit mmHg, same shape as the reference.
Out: 95
